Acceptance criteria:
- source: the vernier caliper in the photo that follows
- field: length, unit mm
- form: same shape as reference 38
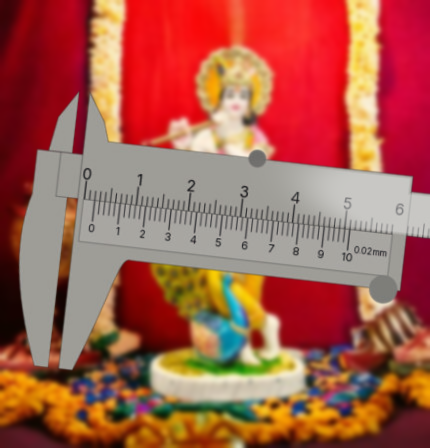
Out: 2.0
